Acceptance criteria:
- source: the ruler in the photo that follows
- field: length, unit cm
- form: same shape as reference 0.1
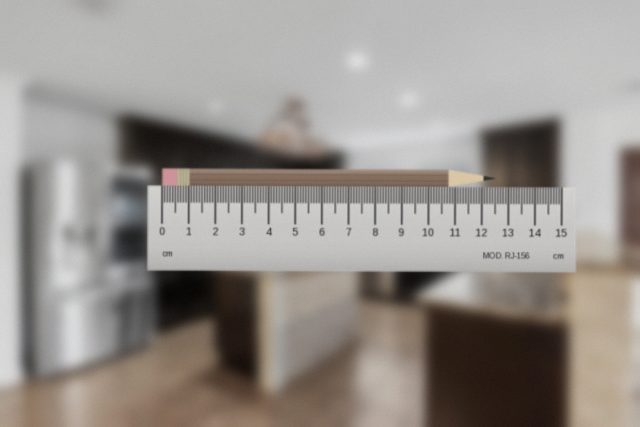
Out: 12.5
